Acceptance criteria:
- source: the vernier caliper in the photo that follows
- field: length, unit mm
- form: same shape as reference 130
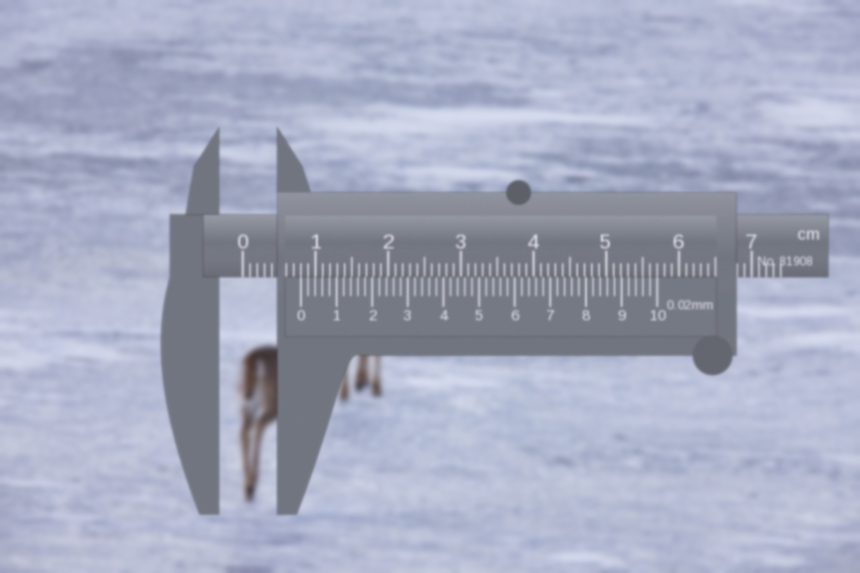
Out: 8.0
